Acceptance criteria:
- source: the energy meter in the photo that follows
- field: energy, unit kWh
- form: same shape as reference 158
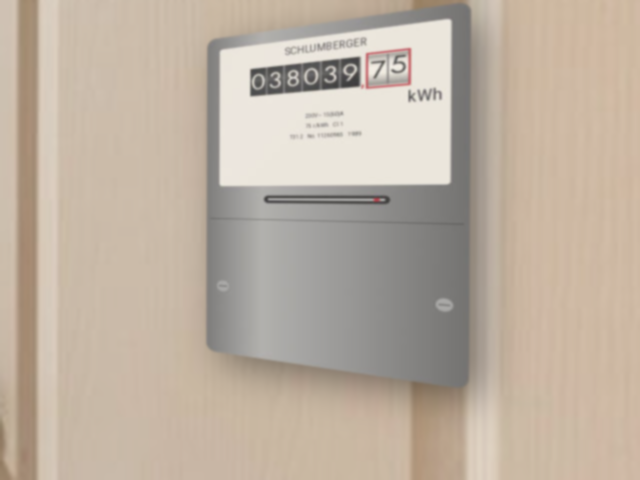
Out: 38039.75
